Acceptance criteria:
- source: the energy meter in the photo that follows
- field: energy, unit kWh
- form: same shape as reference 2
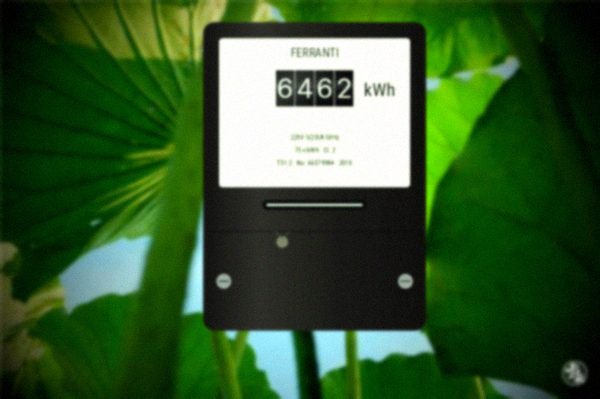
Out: 6462
